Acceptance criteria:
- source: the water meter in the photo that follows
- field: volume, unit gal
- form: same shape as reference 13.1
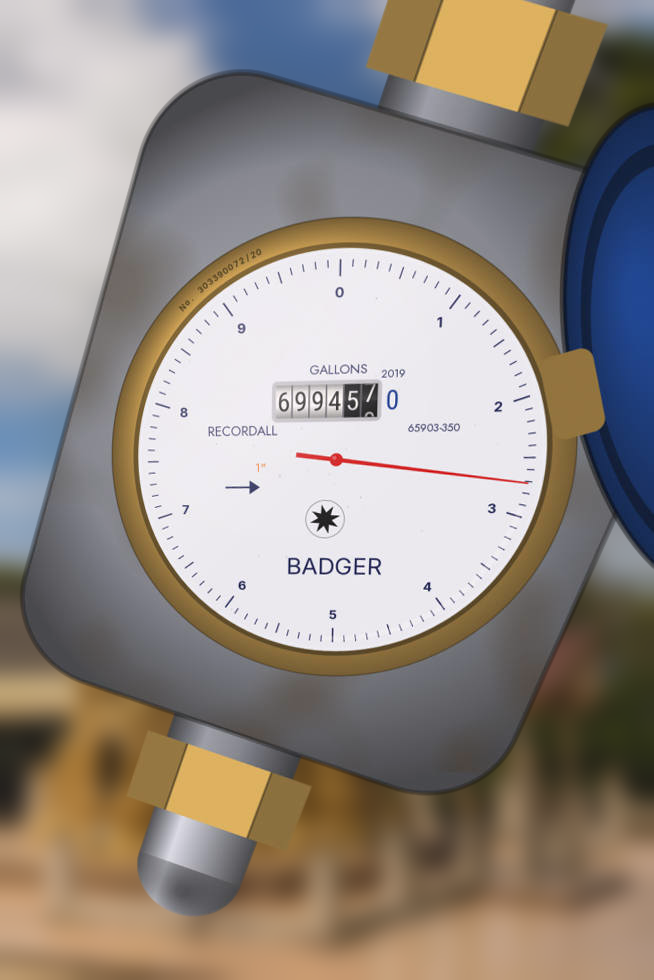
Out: 6994572.7
